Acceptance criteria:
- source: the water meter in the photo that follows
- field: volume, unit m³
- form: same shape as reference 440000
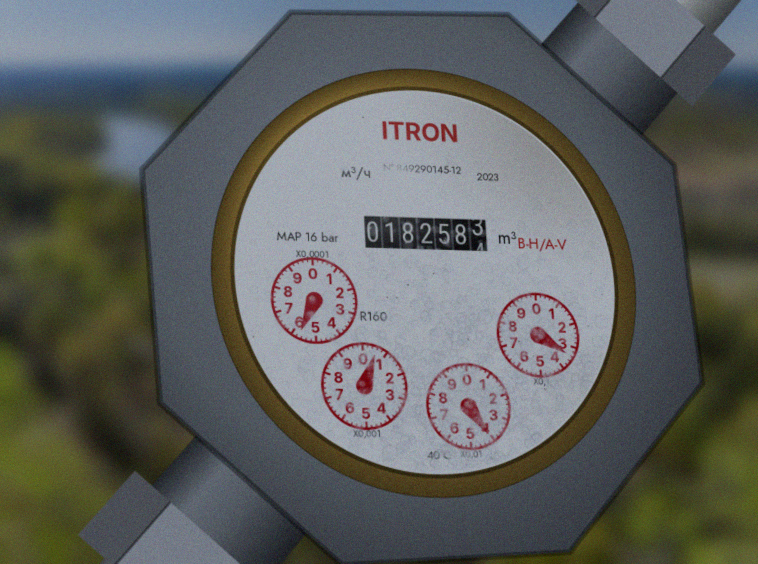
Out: 182583.3405
